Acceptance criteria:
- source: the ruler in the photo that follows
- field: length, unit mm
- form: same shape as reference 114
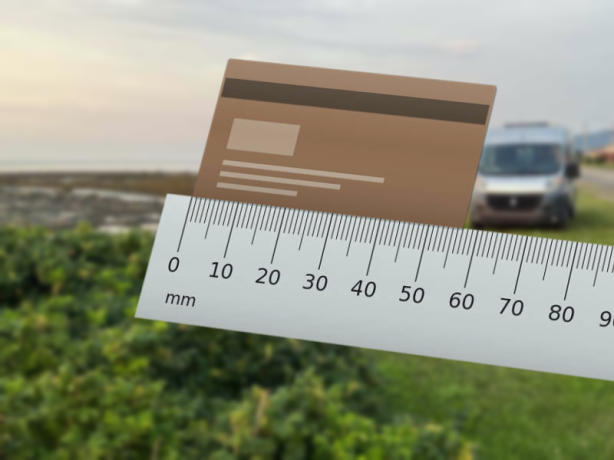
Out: 57
